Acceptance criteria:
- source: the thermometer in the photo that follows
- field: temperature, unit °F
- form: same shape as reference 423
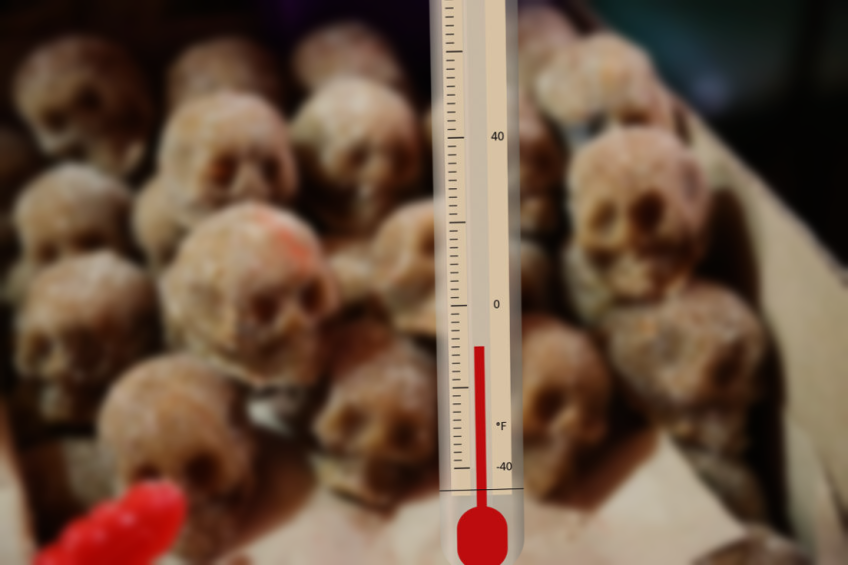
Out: -10
